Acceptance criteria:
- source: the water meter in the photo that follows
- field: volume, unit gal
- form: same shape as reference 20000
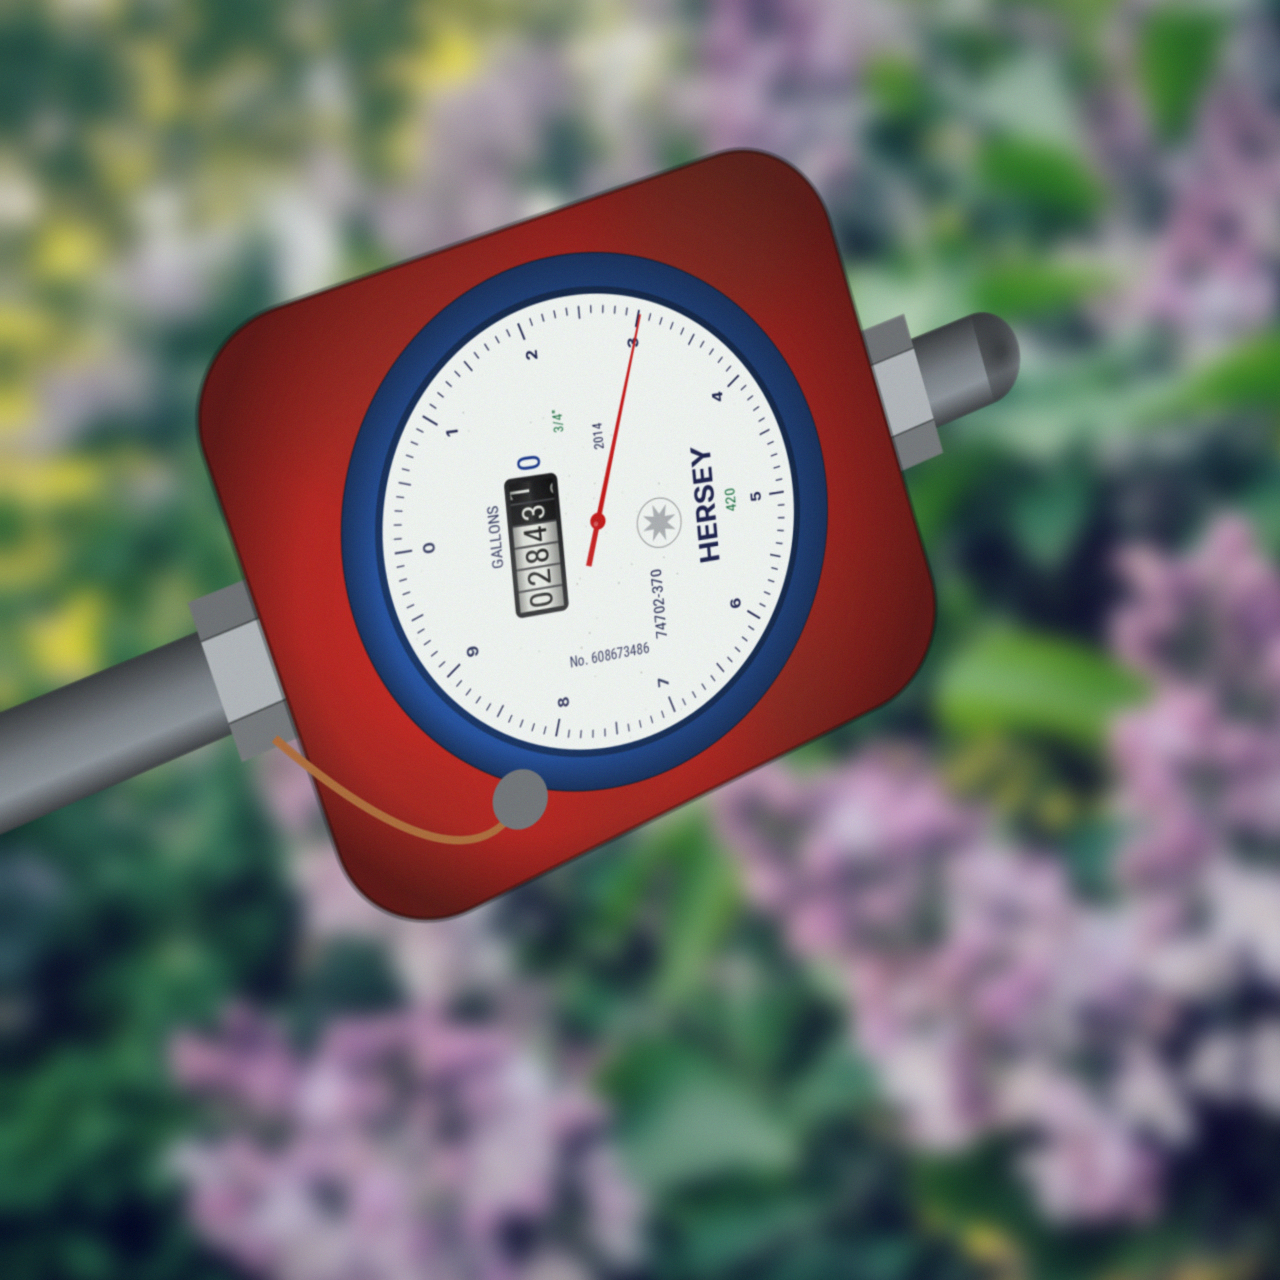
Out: 284313.0
